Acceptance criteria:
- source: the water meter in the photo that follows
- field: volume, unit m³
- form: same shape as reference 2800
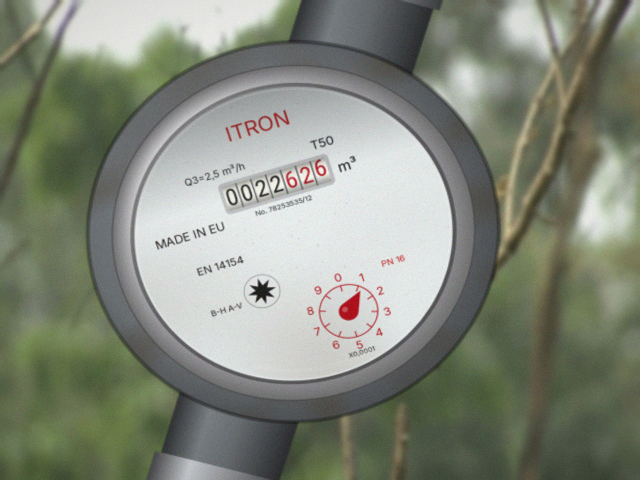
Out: 22.6261
